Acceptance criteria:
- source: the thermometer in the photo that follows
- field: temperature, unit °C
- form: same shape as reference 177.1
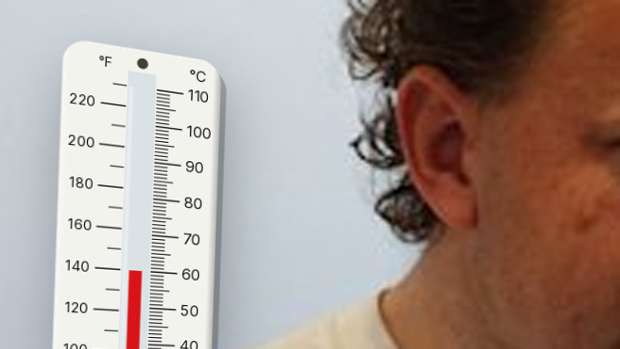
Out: 60
